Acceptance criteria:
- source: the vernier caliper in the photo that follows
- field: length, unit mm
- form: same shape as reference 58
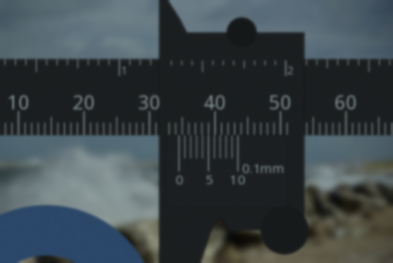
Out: 34.5
